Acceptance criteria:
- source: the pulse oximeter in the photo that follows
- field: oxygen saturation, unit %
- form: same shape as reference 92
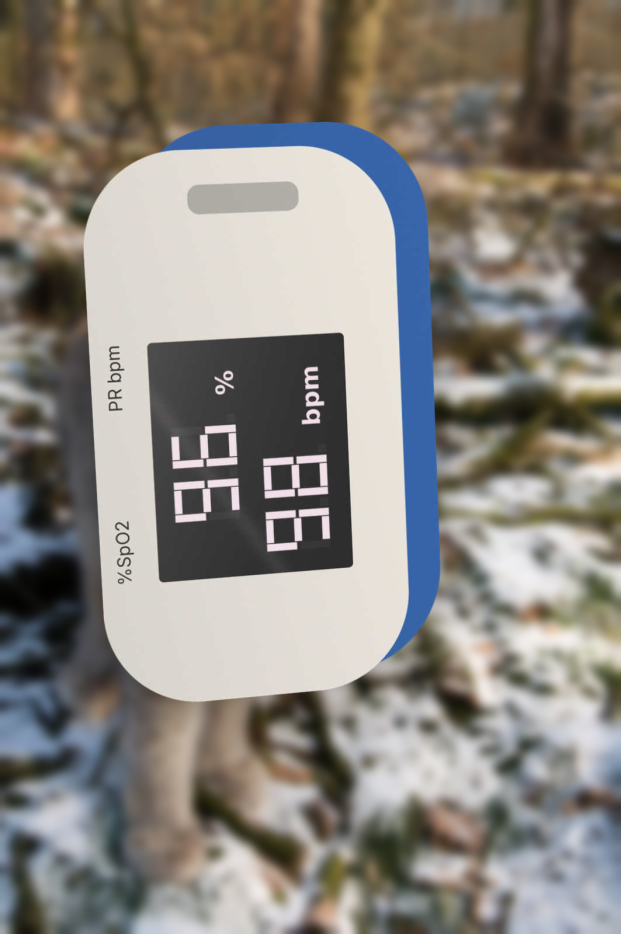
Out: 96
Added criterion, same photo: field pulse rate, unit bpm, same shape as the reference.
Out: 98
